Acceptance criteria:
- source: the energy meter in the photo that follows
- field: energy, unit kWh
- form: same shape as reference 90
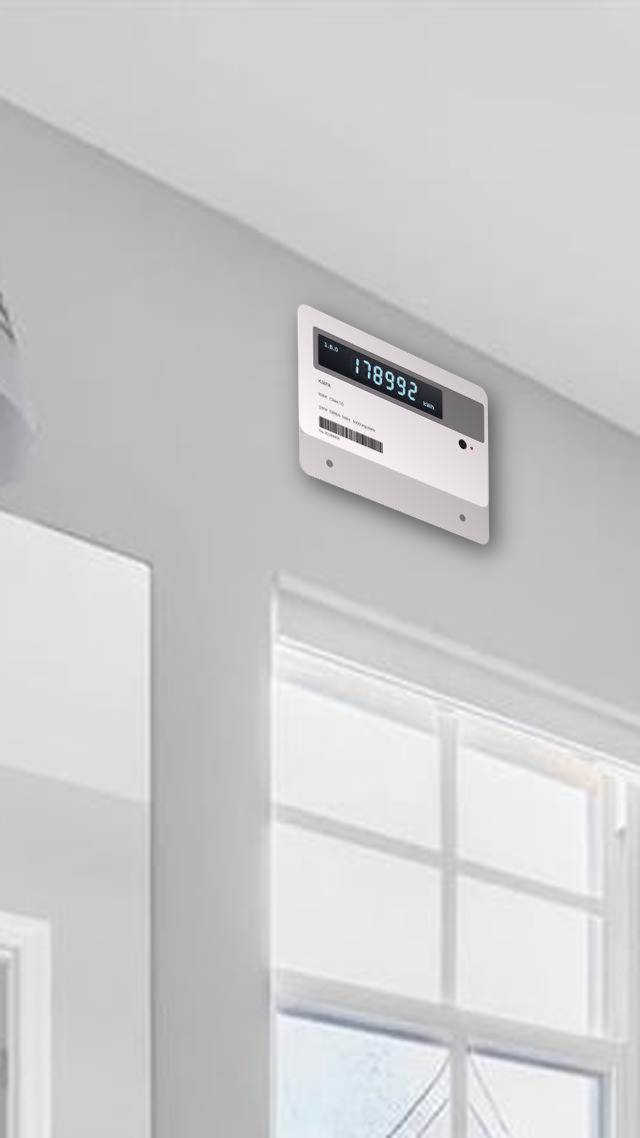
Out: 178992
